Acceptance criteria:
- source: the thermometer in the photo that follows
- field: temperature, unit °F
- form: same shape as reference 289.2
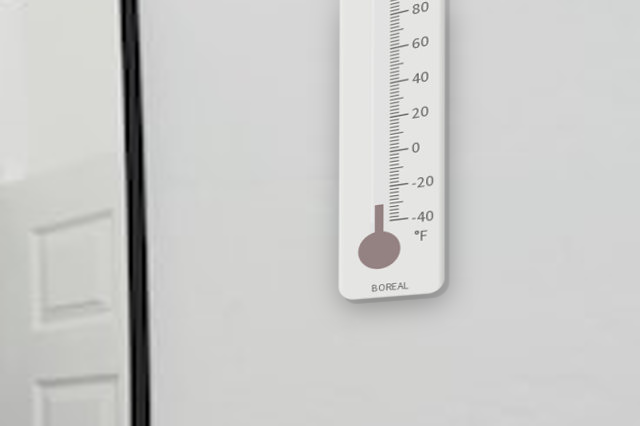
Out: -30
